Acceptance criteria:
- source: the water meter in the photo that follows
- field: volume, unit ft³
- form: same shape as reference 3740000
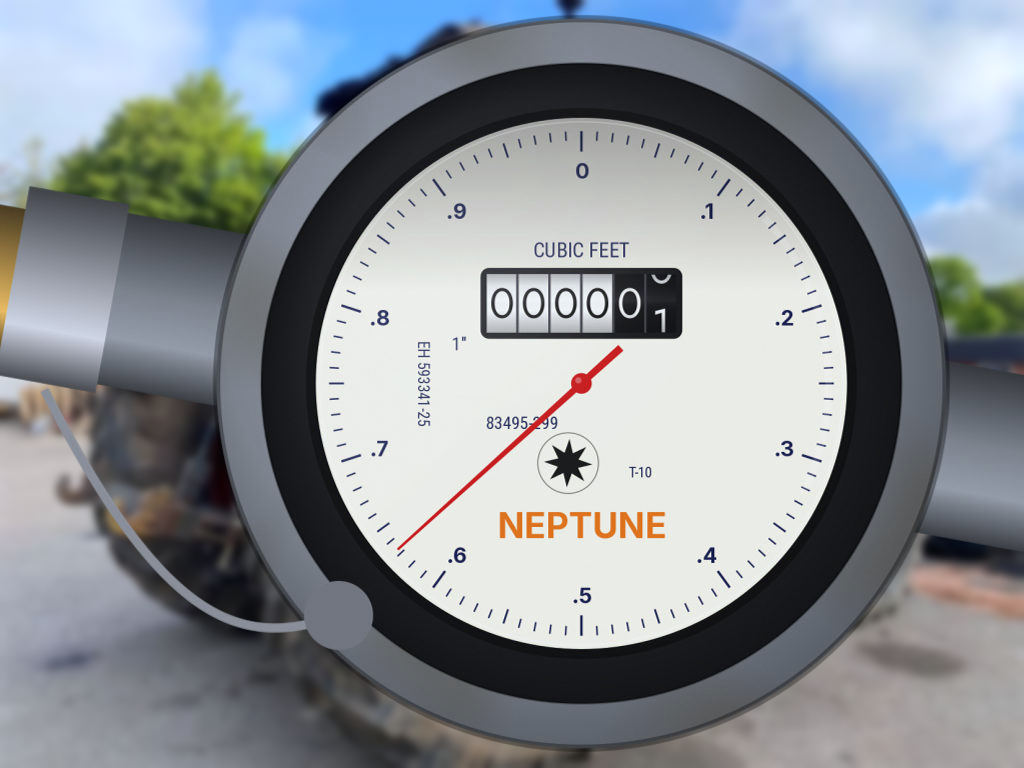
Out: 0.63
